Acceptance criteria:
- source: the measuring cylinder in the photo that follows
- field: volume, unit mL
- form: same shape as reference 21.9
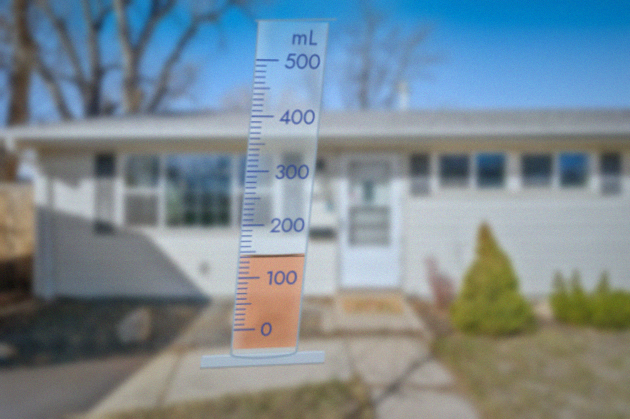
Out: 140
